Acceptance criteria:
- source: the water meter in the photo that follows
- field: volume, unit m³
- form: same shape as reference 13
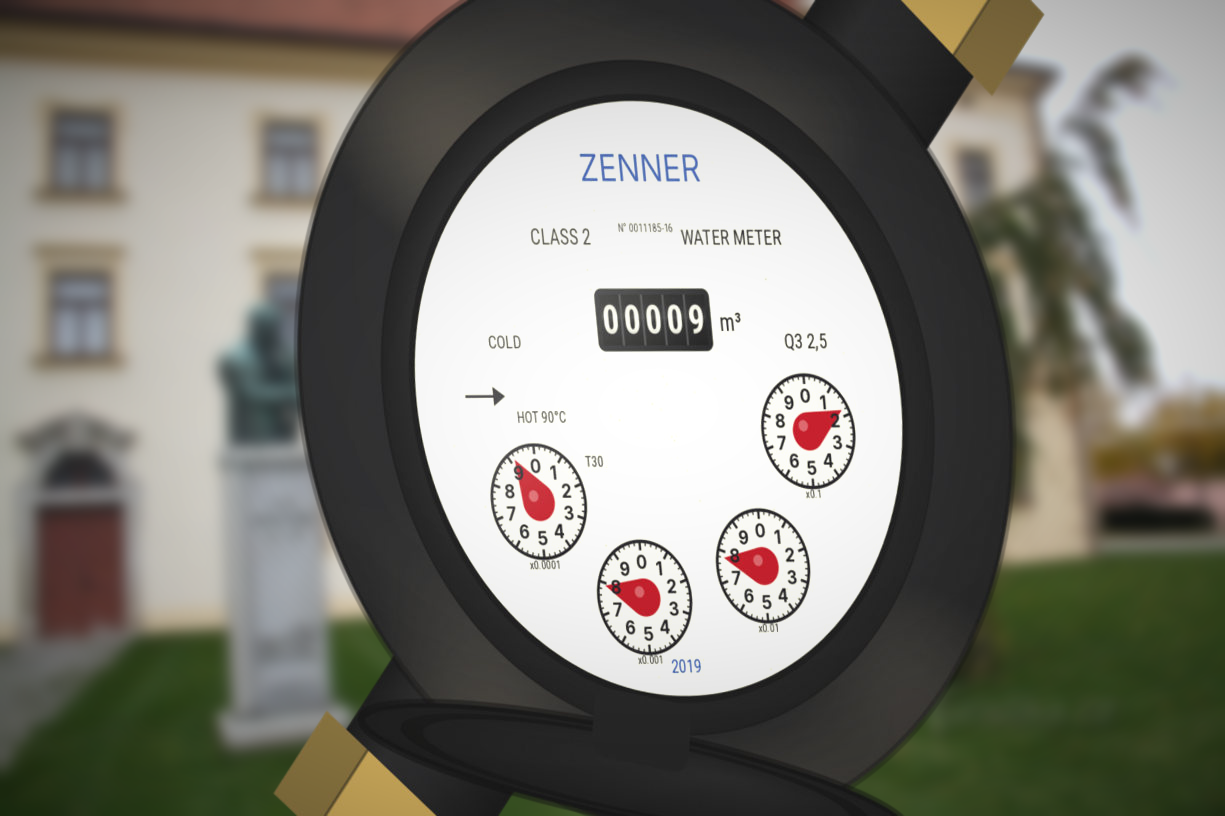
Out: 9.1779
